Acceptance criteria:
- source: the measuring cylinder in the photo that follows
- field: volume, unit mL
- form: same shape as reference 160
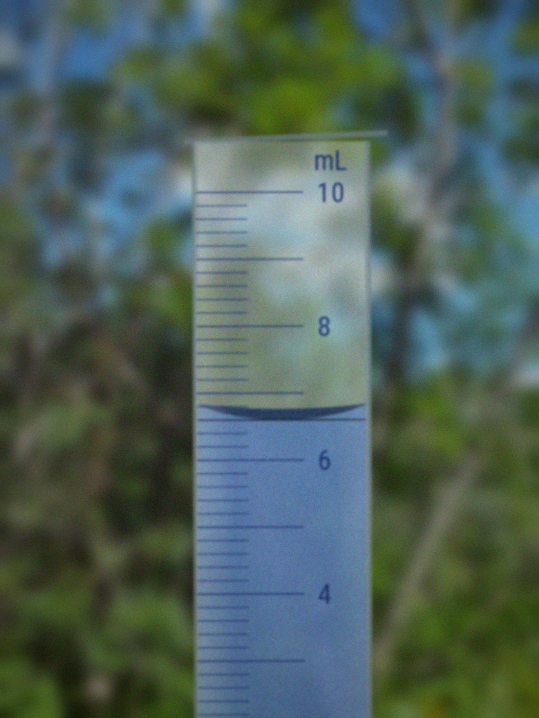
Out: 6.6
